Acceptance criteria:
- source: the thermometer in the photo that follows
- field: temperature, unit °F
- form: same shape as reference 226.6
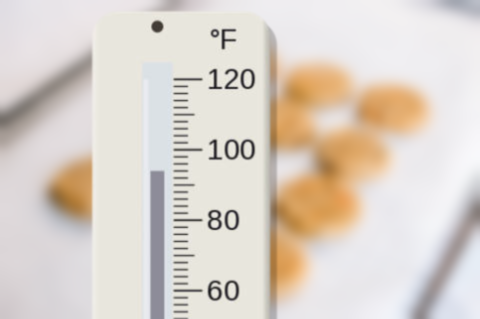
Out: 94
